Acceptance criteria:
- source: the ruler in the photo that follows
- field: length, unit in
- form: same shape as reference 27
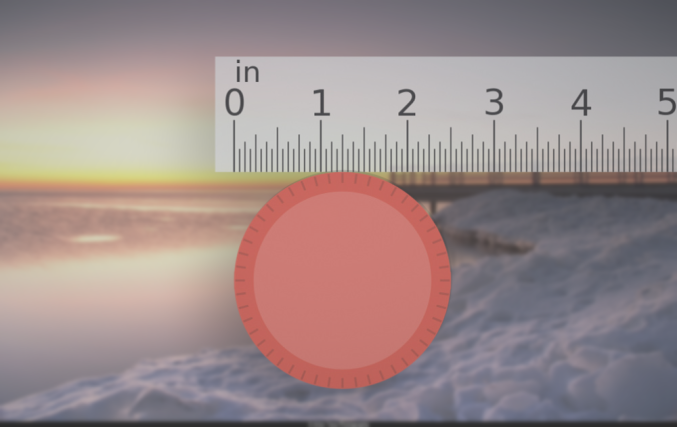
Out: 2.5
